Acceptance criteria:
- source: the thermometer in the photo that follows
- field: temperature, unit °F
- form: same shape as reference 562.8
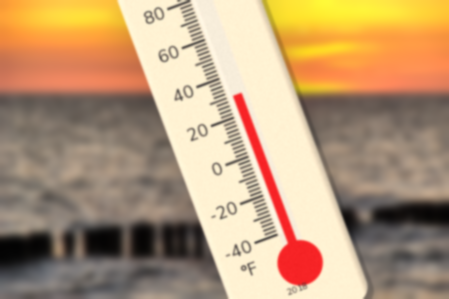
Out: 30
